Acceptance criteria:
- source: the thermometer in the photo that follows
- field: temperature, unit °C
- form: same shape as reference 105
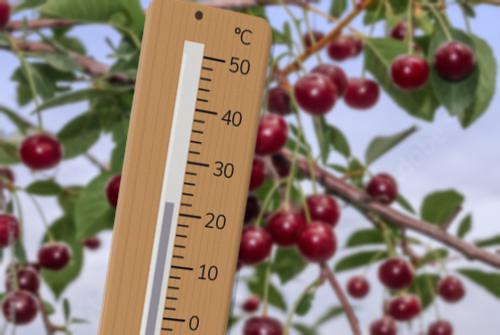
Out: 22
